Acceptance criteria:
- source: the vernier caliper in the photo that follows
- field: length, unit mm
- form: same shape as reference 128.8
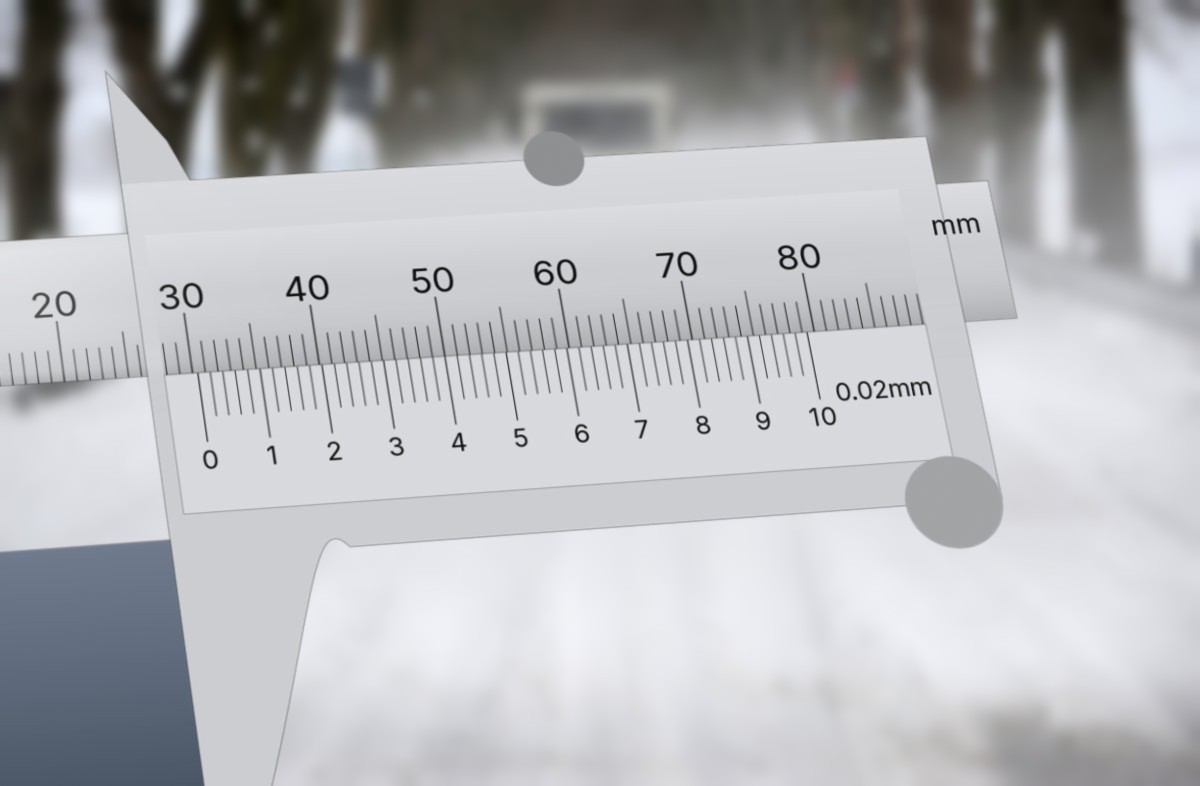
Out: 30.4
